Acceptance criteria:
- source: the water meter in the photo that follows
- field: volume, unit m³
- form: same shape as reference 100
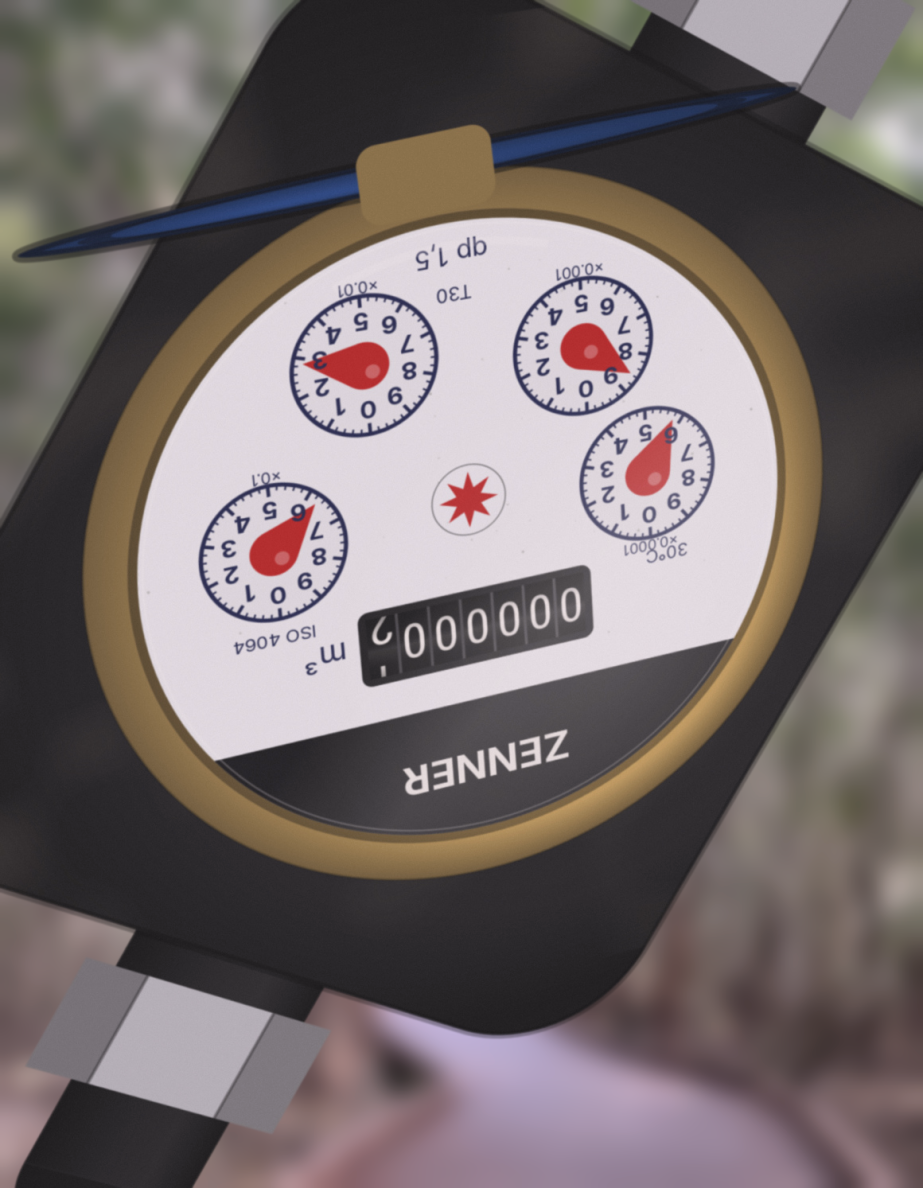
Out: 1.6285
